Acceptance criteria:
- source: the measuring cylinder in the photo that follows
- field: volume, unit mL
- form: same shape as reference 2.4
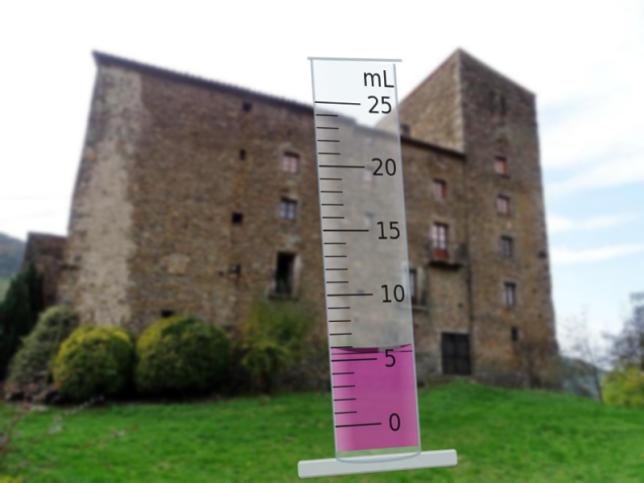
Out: 5.5
